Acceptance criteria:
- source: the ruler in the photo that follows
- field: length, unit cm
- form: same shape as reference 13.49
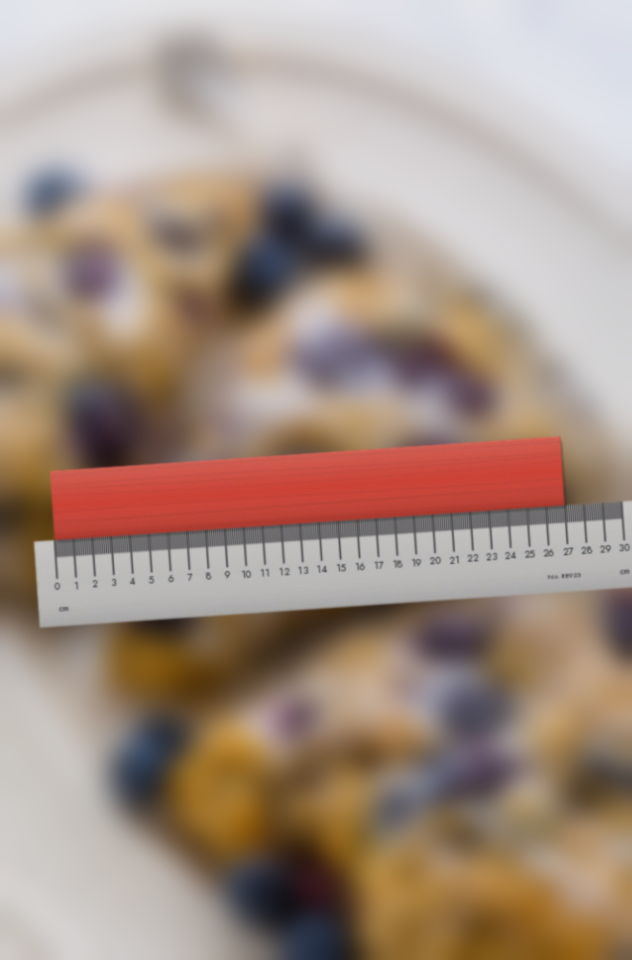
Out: 27
